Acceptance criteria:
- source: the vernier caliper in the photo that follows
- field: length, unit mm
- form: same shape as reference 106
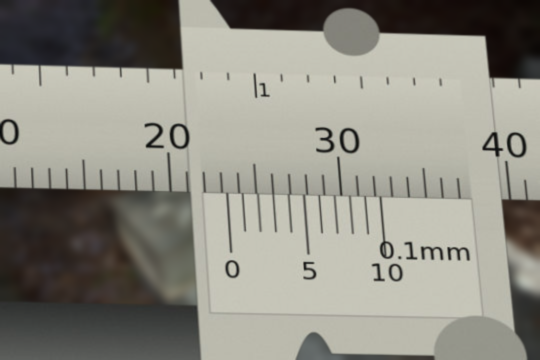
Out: 23.3
